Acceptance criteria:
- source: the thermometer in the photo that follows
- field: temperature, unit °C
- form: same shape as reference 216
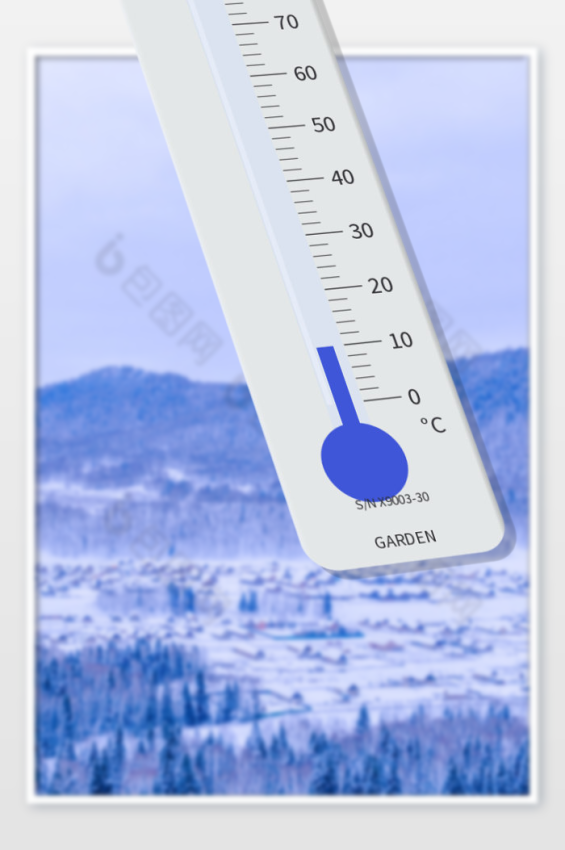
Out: 10
